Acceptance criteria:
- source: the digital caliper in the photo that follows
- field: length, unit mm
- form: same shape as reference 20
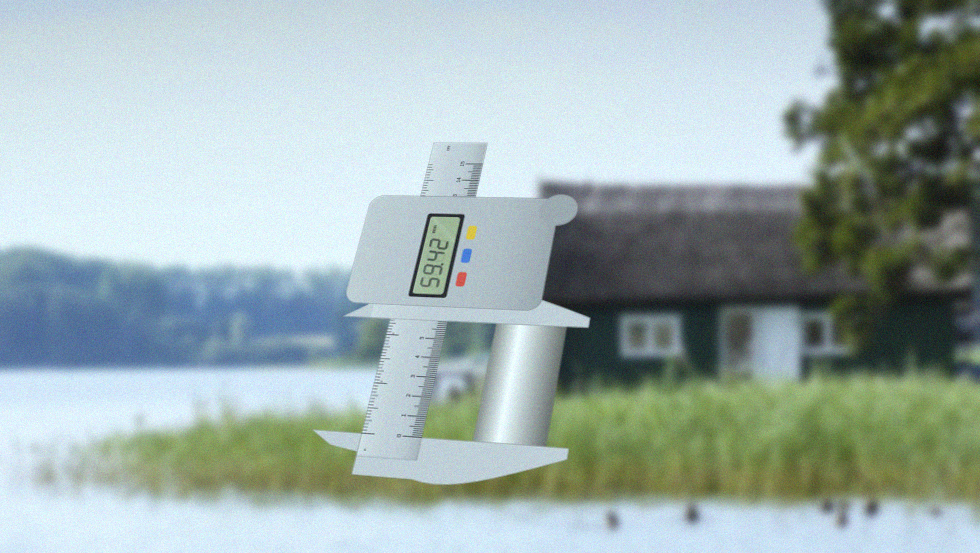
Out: 59.42
